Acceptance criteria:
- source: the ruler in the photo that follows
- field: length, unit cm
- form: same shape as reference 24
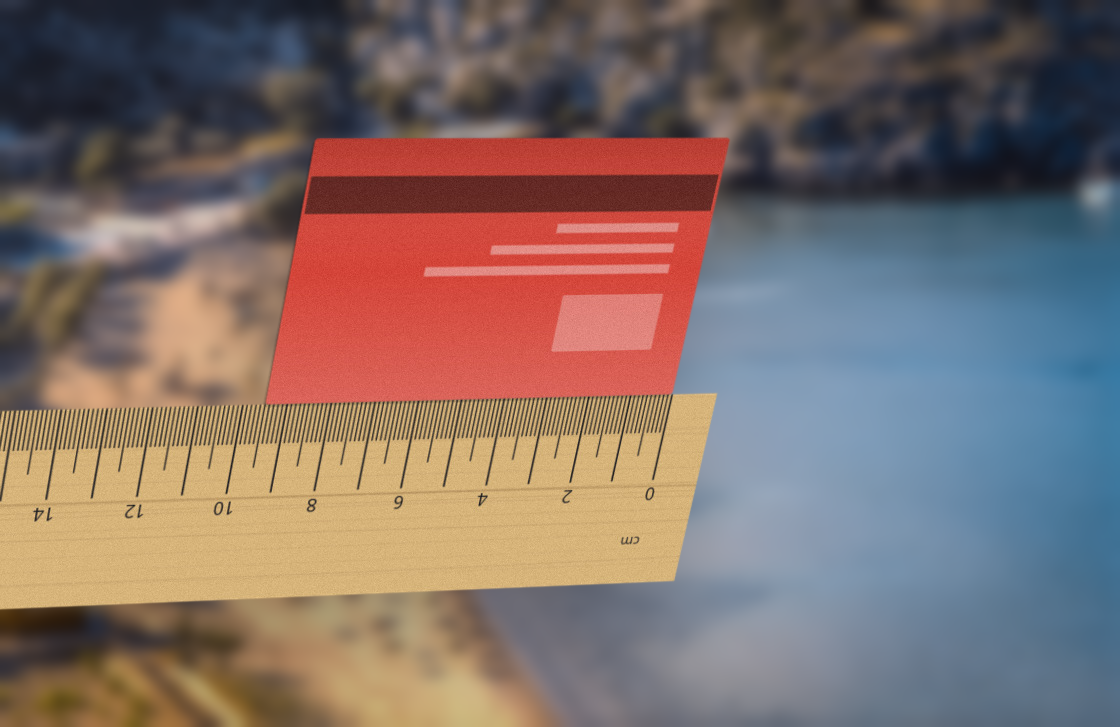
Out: 9.5
